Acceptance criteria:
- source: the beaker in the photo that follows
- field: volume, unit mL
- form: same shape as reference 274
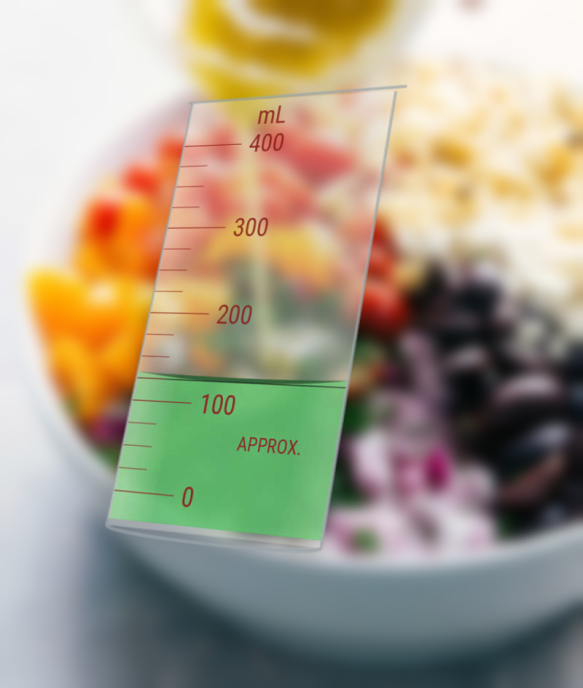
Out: 125
